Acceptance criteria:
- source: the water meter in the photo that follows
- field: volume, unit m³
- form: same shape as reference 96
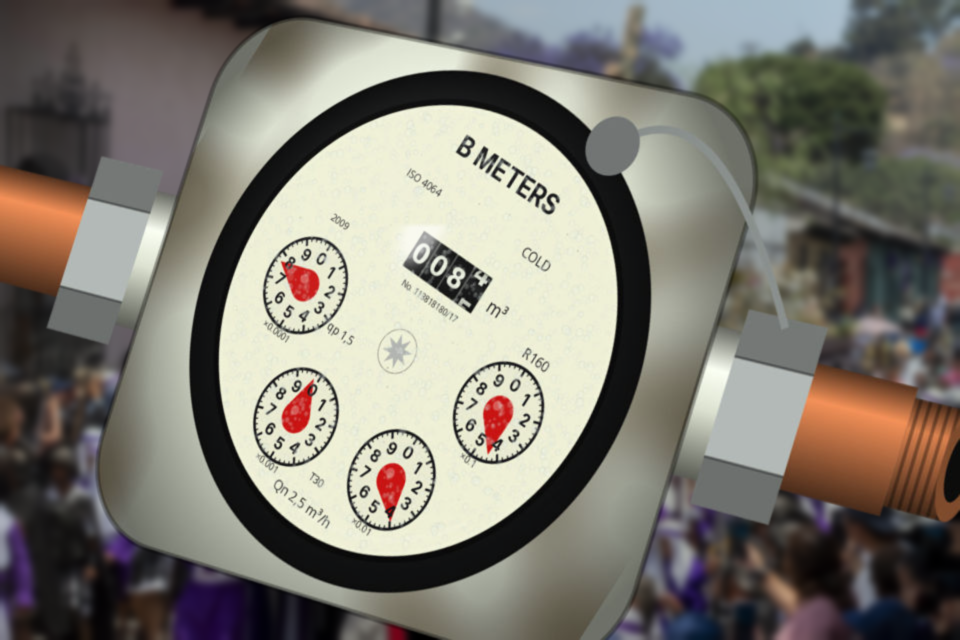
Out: 84.4397
